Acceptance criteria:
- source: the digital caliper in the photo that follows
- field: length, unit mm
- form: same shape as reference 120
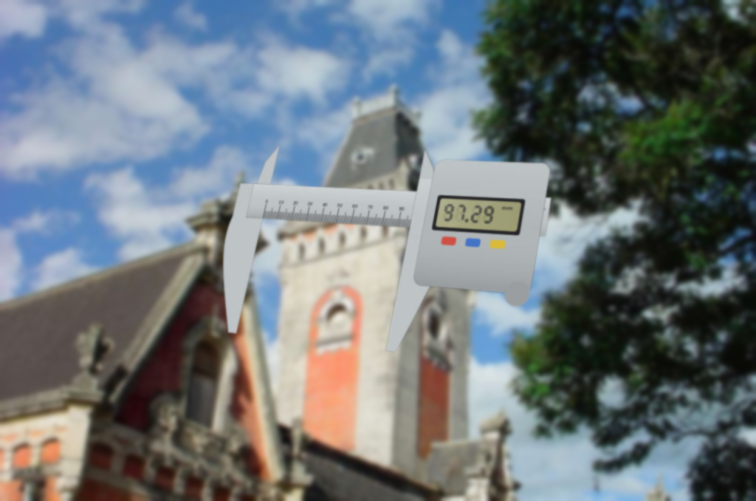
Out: 97.29
